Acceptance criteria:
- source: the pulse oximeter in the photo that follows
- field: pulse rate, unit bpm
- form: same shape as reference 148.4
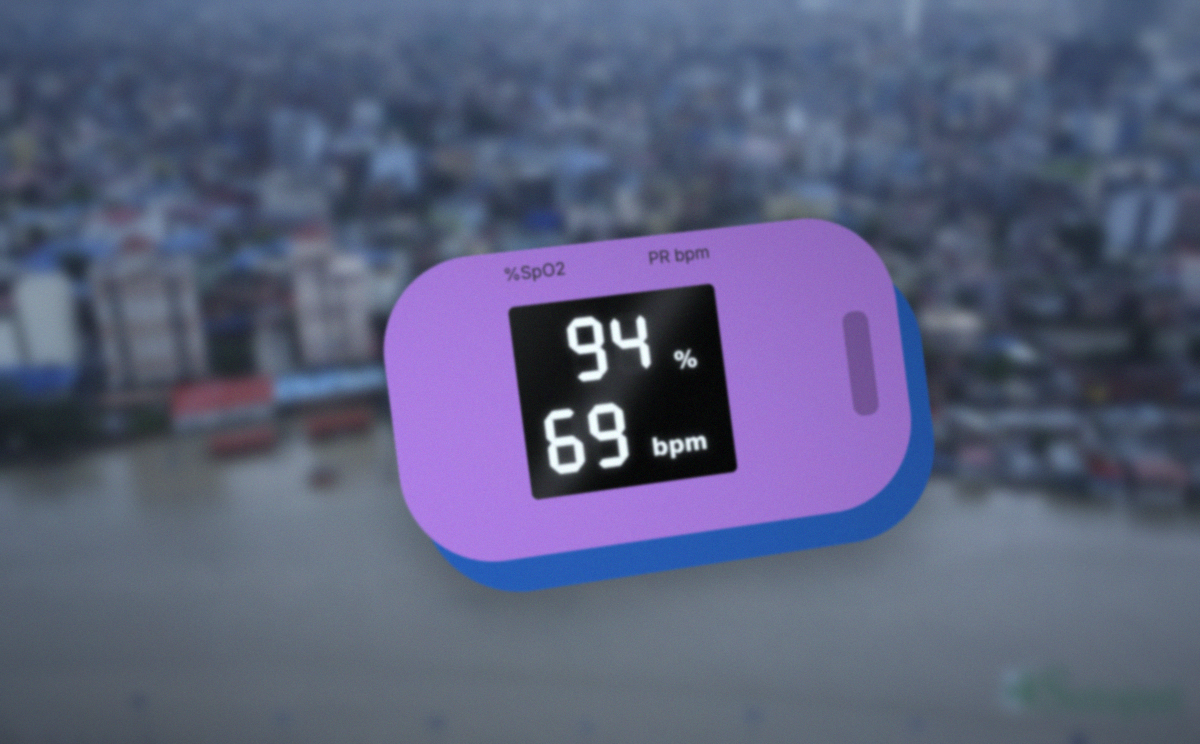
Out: 69
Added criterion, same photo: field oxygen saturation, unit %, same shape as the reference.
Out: 94
